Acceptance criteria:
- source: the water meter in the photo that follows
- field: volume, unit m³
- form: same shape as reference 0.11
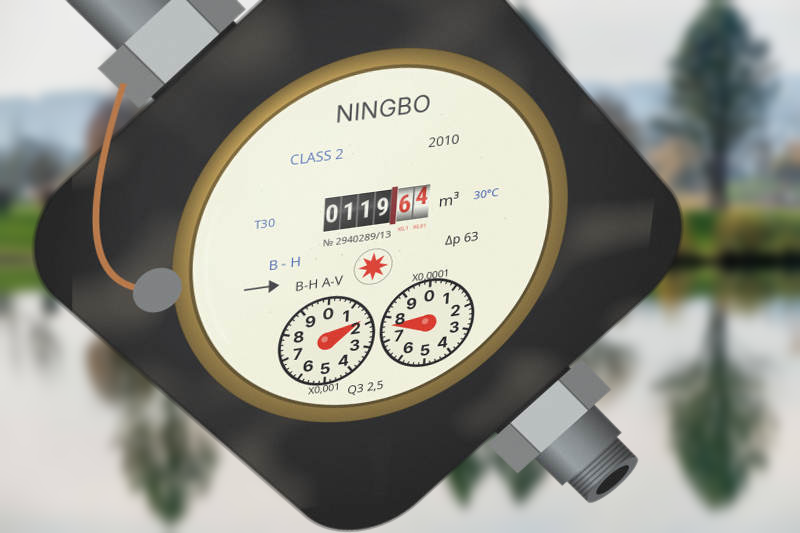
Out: 119.6417
